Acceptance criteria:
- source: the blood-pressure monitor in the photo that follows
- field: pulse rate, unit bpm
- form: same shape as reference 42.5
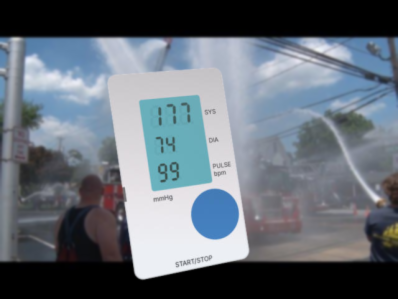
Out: 99
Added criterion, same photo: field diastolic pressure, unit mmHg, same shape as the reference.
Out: 74
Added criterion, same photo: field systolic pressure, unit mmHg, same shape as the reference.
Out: 177
